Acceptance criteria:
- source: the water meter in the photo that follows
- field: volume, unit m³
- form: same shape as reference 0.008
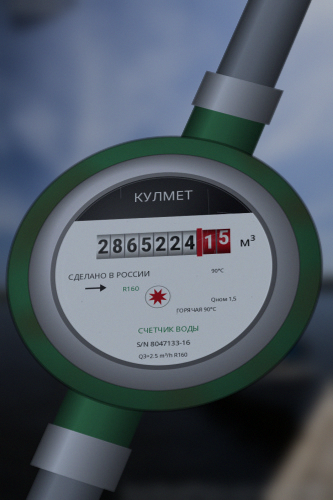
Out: 2865224.15
